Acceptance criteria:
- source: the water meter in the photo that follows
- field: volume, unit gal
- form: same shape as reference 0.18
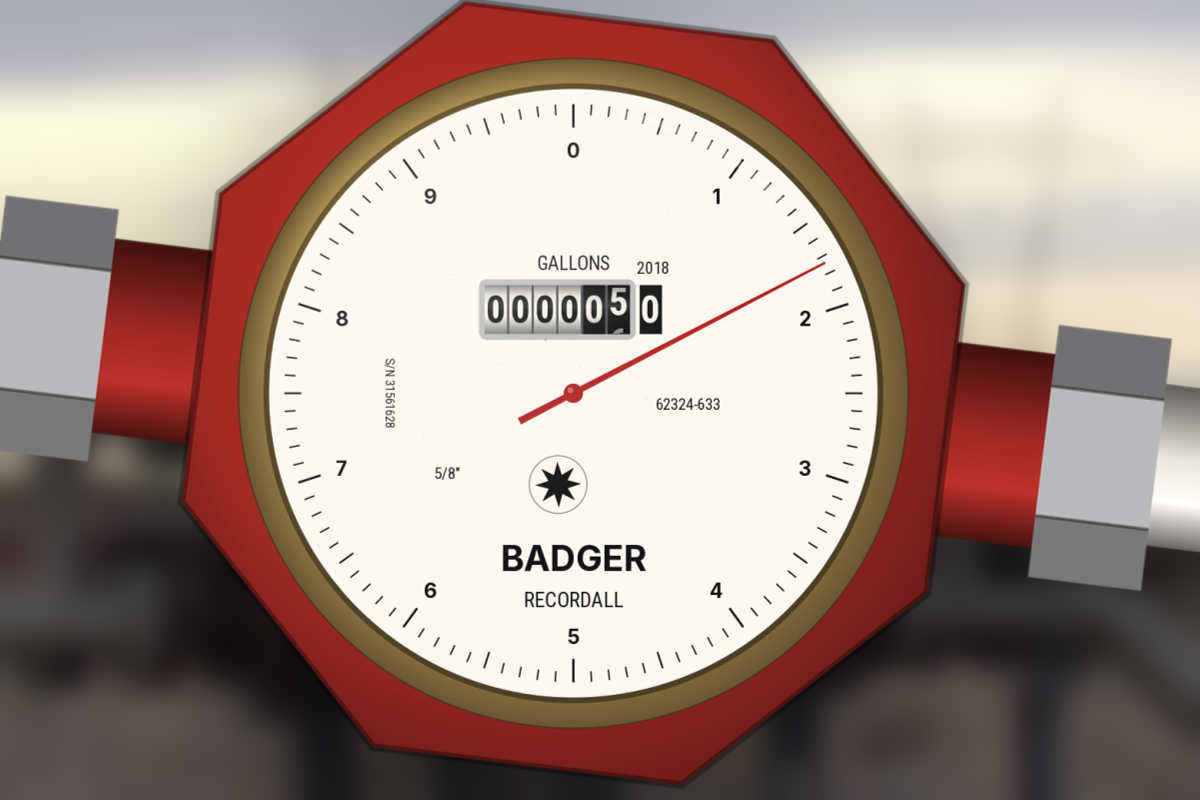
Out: 51.7
